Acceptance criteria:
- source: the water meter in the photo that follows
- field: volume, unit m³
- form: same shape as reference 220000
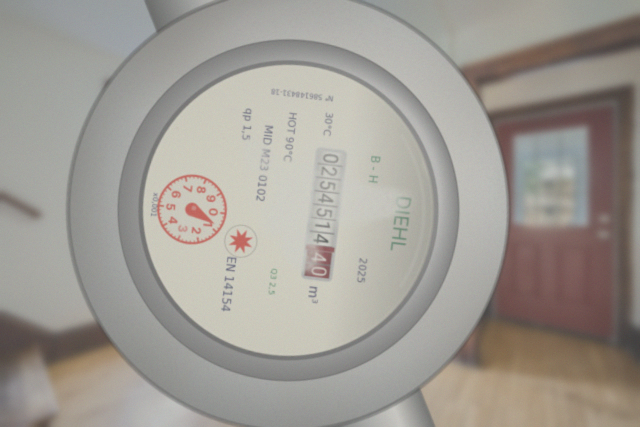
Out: 254514.400
